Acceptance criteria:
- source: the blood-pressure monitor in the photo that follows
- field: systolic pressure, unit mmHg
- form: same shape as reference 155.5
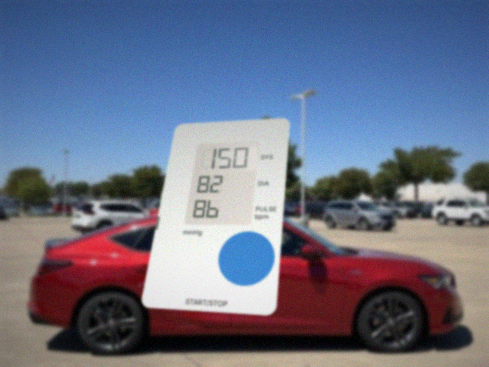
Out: 150
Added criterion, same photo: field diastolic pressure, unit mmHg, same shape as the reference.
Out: 82
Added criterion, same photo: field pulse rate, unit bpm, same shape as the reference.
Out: 86
